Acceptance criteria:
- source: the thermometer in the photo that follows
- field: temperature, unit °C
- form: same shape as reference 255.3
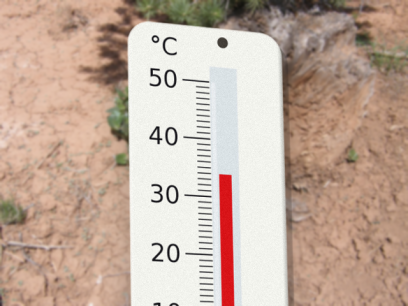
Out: 34
